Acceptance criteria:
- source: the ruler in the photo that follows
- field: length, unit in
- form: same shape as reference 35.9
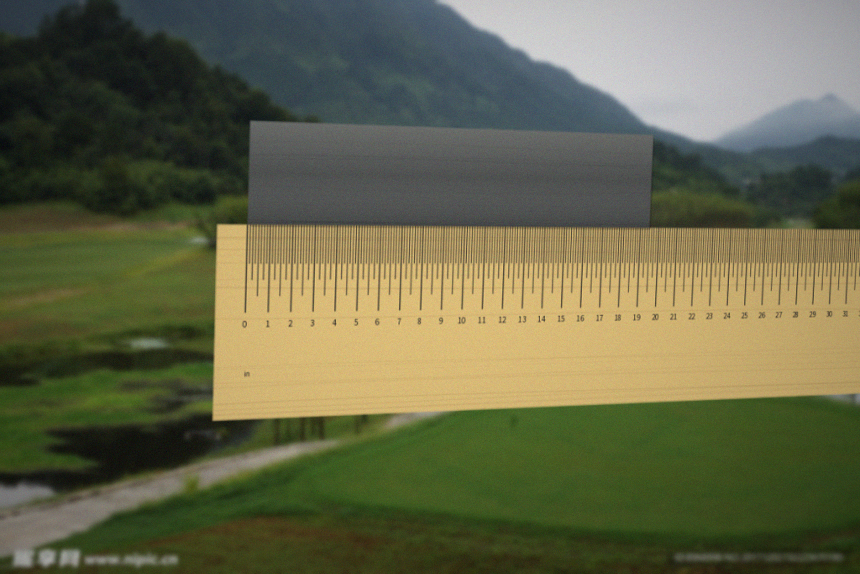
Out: 19.5
